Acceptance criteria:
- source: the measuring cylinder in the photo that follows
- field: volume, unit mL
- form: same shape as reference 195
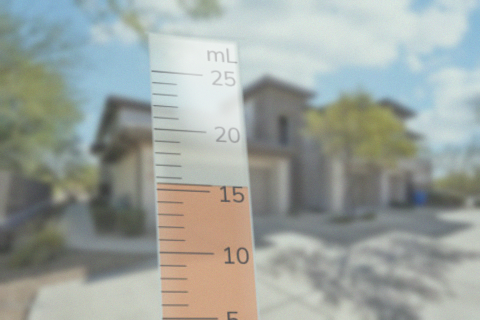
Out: 15.5
